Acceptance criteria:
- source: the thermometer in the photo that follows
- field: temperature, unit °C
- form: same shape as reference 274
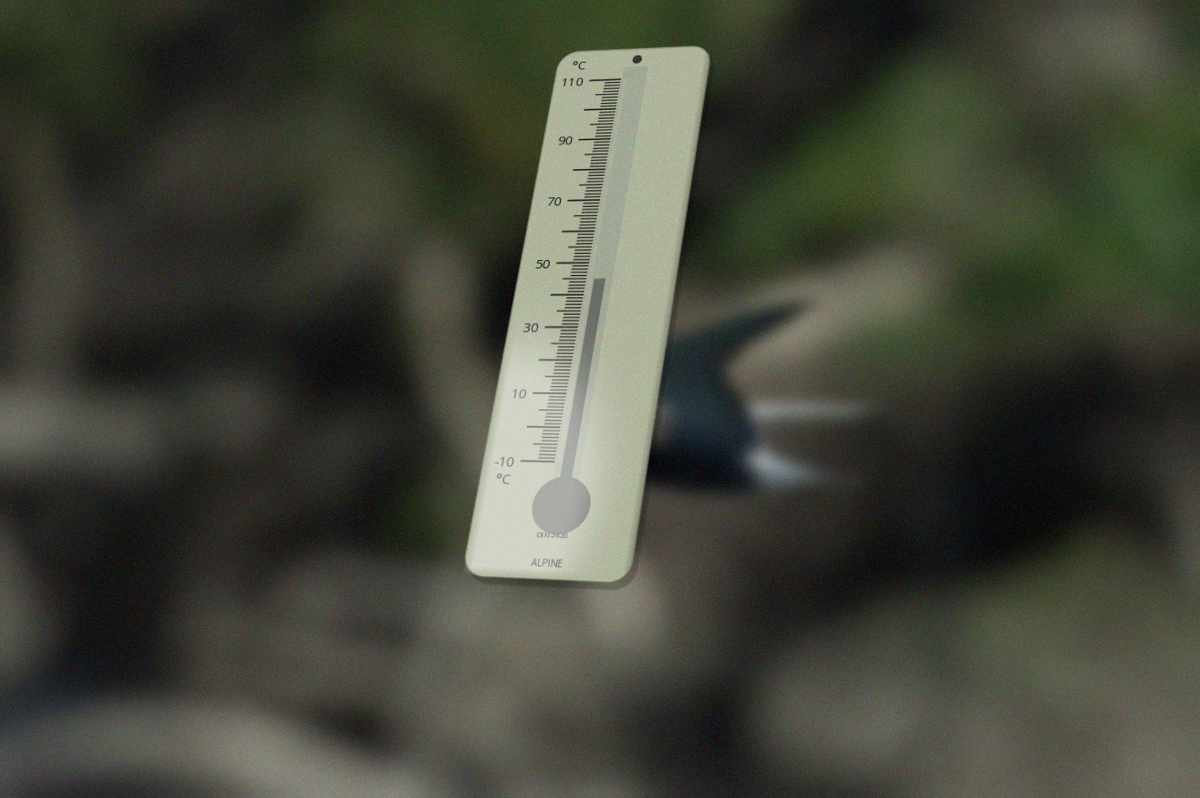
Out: 45
